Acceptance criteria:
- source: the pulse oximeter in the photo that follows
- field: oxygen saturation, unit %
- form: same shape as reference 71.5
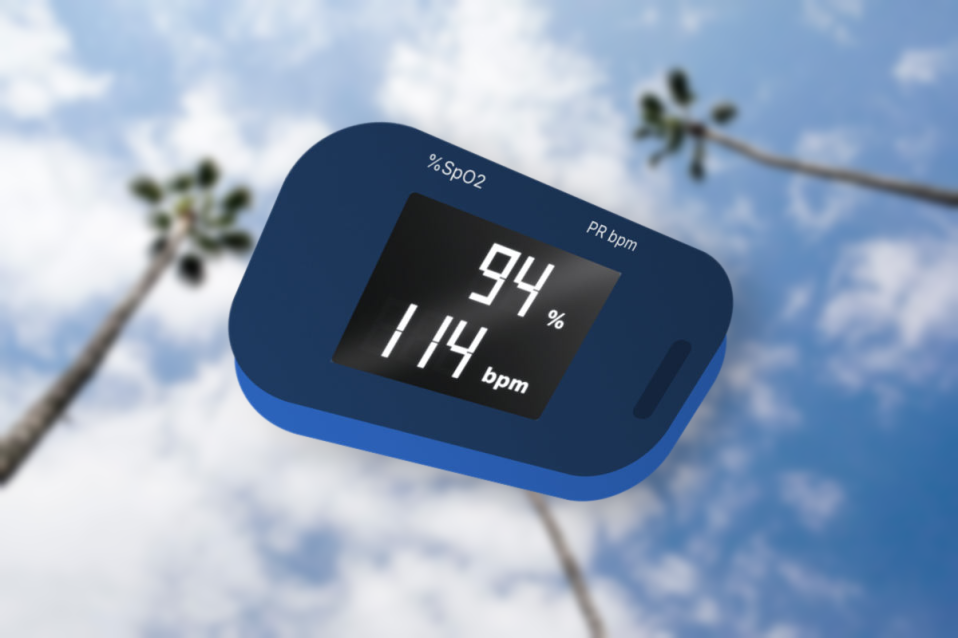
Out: 94
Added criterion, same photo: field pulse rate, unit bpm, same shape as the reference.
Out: 114
